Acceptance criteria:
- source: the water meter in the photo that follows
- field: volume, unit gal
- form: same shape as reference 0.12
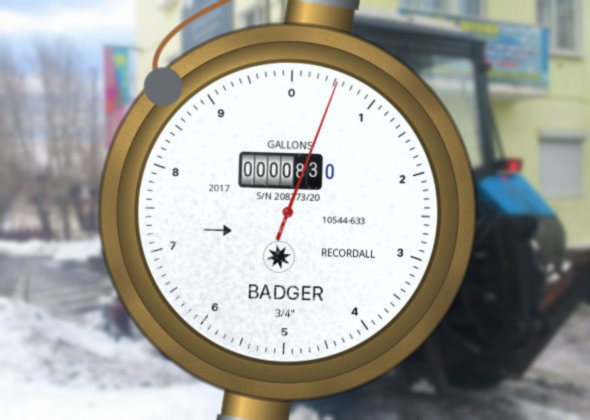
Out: 830.5
